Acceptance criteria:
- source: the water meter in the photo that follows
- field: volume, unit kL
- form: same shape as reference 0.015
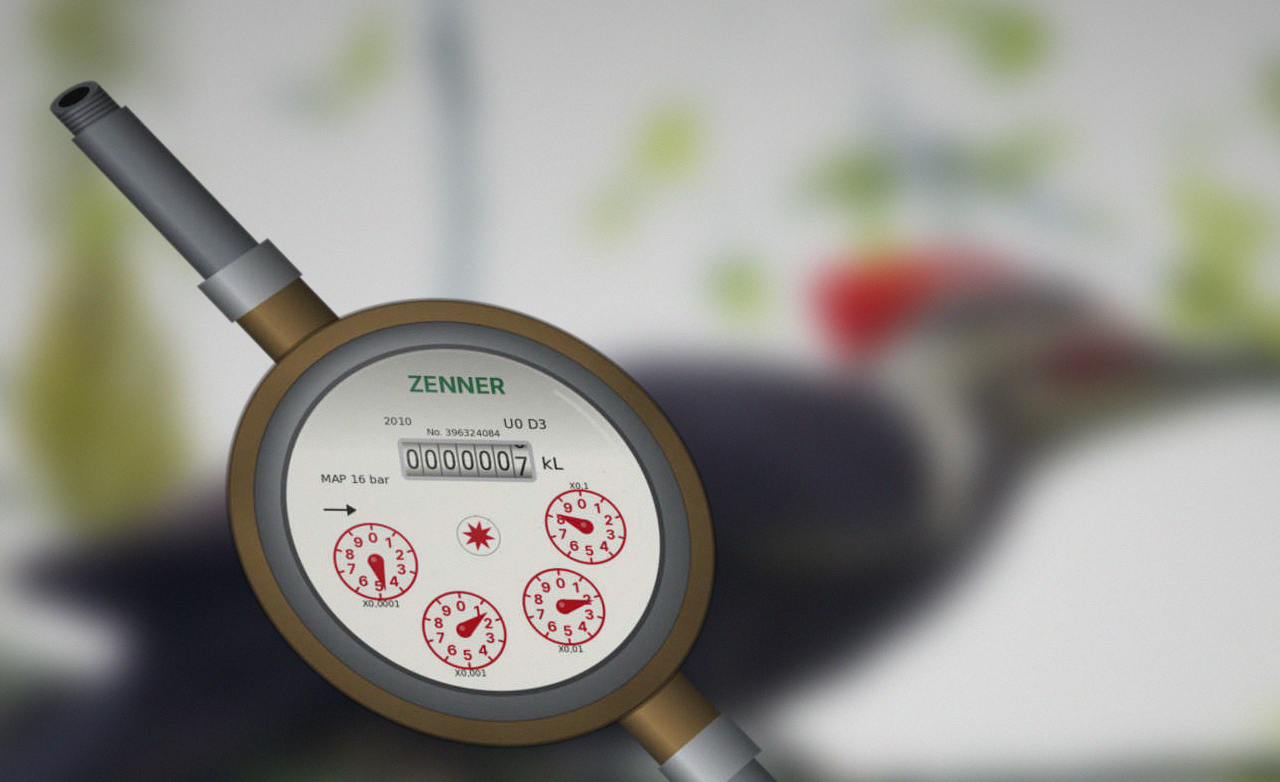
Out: 6.8214
